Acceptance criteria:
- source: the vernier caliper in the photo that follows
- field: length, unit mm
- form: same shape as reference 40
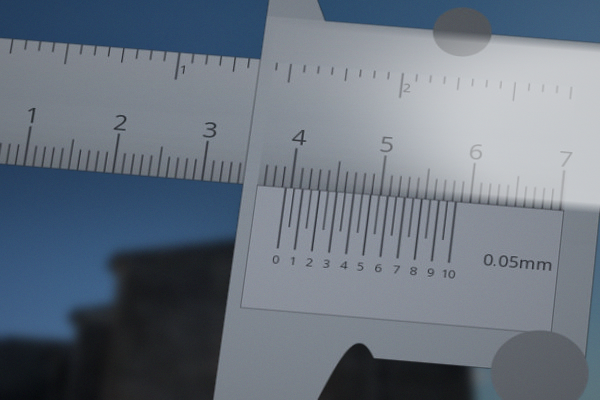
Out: 39.4
